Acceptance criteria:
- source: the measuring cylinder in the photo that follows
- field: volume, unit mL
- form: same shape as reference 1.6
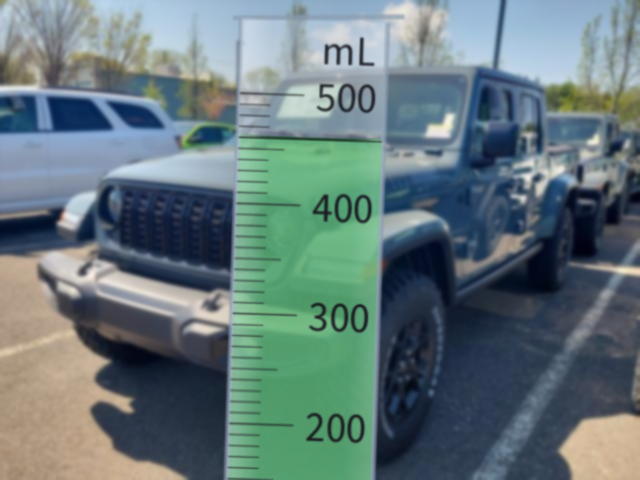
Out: 460
